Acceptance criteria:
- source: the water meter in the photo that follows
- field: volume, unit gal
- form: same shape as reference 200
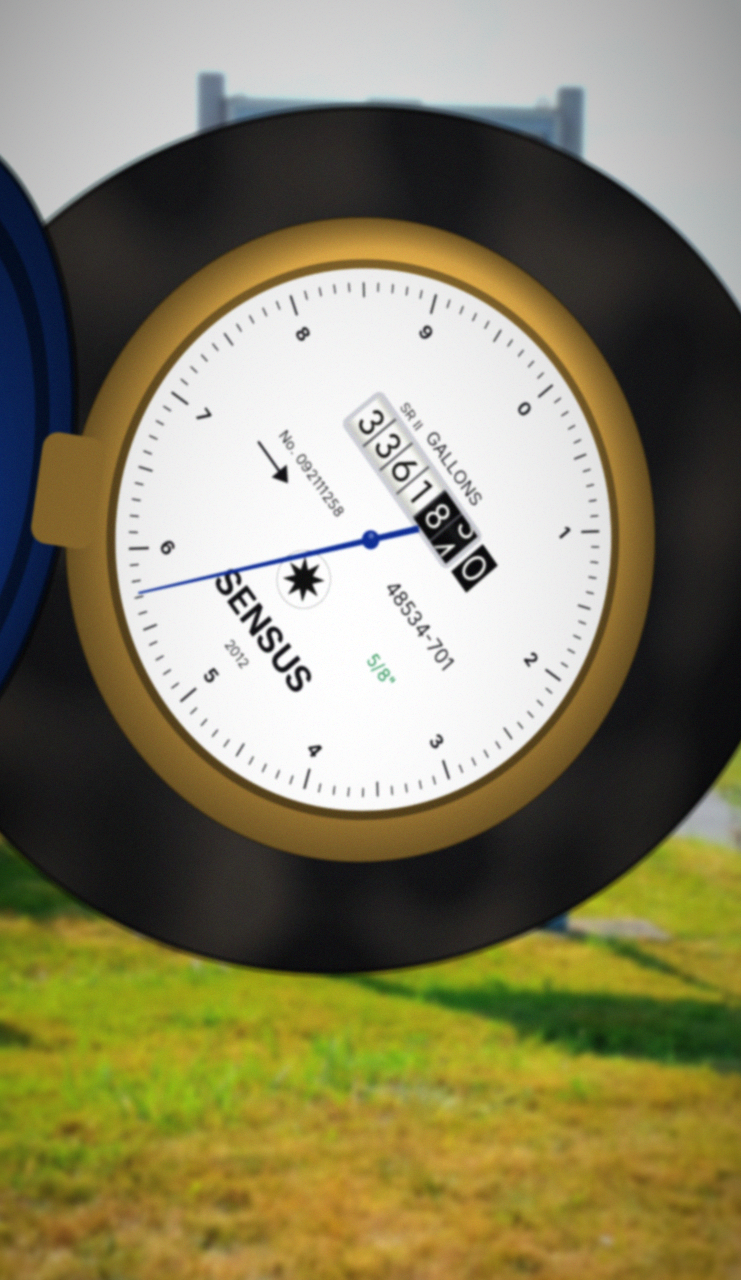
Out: 3361835.7
